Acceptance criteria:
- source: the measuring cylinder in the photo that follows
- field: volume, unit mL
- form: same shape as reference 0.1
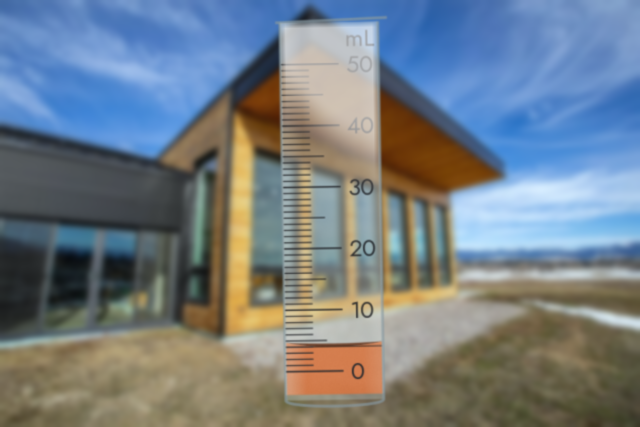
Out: 4
